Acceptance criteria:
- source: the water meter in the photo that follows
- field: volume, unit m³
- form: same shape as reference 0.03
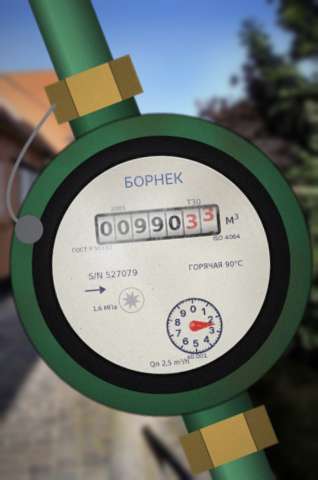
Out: 990.332
